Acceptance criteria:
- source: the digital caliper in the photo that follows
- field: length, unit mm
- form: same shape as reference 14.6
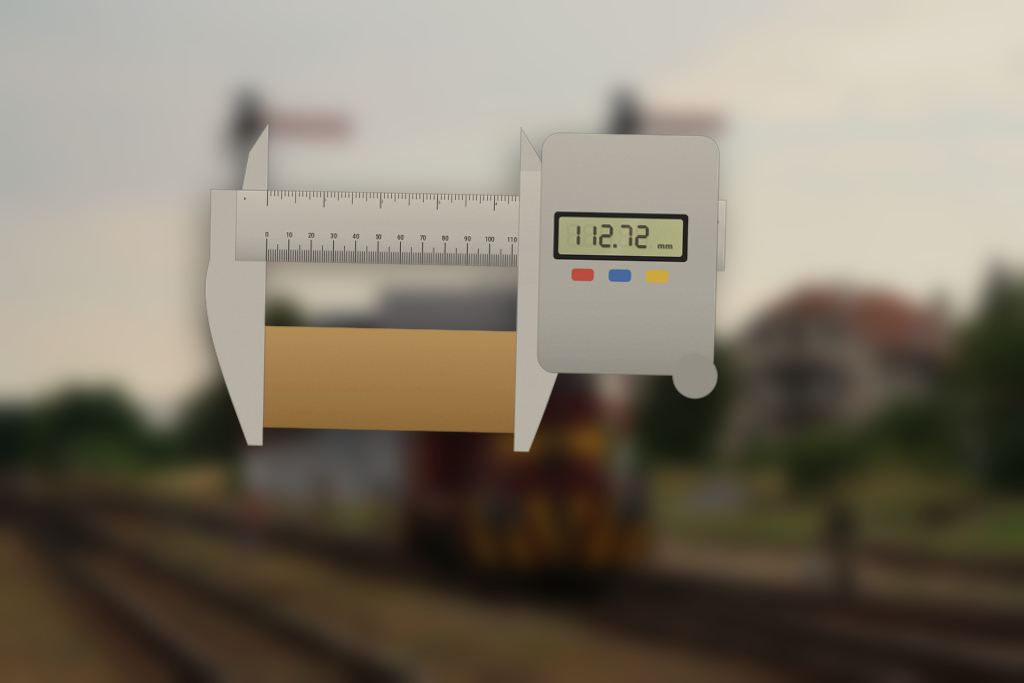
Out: 112.72
